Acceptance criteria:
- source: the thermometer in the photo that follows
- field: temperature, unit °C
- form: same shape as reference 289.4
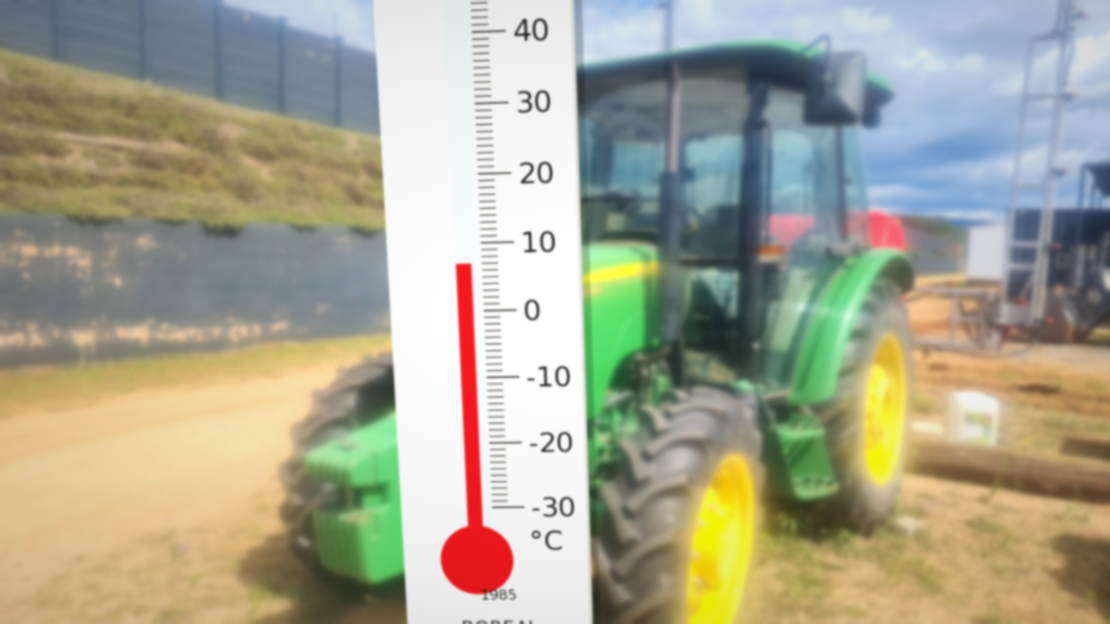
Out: 7
